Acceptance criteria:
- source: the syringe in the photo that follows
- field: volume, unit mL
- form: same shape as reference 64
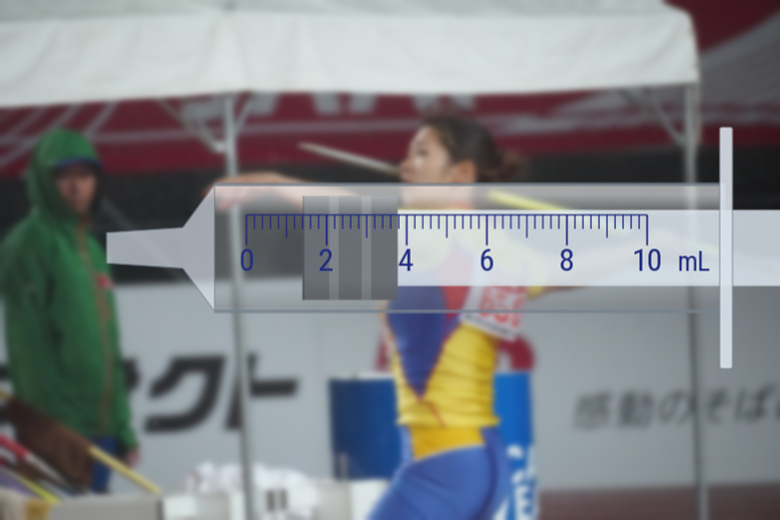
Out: 1.4
